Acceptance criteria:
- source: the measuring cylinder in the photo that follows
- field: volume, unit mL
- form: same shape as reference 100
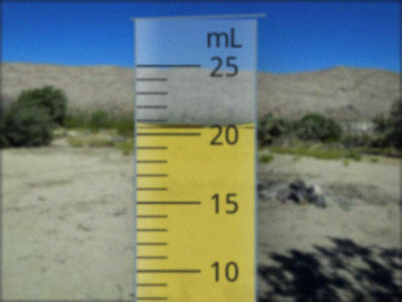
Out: 20.5
